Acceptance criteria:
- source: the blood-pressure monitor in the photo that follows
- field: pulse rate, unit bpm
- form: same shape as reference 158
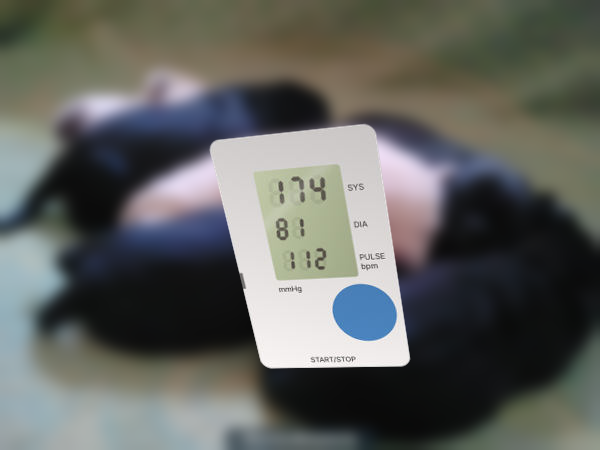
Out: 112
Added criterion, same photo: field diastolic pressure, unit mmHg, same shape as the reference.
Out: 81
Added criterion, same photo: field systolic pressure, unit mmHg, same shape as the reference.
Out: 174
